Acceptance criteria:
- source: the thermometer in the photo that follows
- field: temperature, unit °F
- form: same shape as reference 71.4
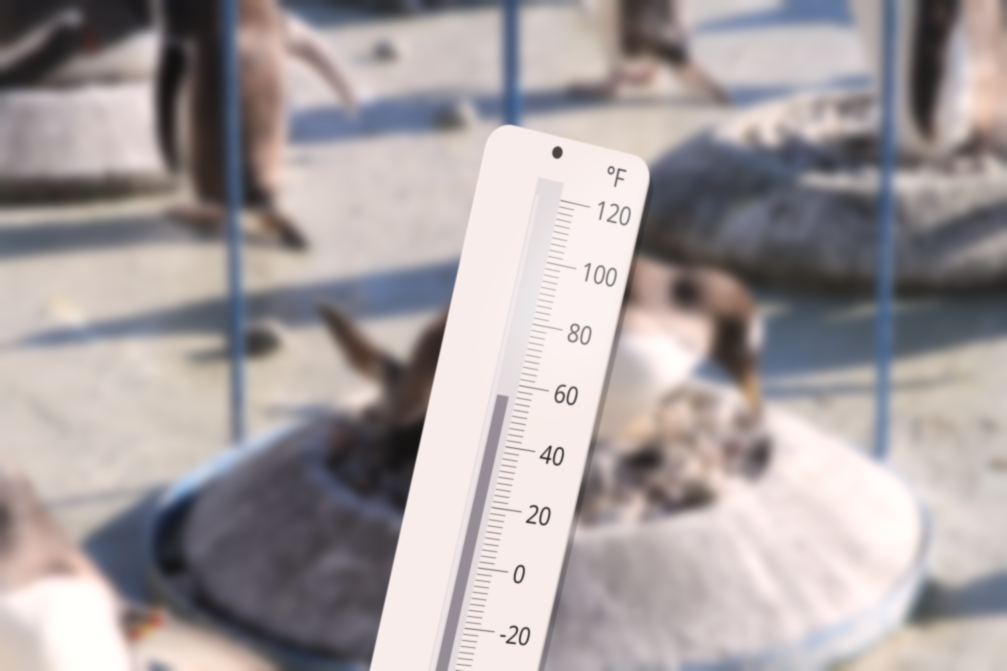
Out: 56
